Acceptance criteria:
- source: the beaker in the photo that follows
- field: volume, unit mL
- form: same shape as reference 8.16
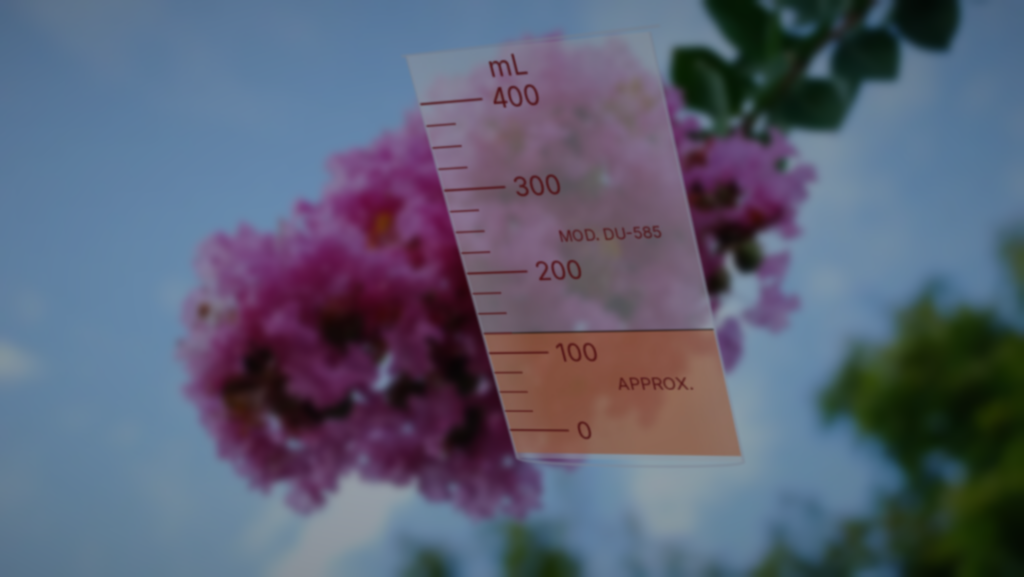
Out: 125
